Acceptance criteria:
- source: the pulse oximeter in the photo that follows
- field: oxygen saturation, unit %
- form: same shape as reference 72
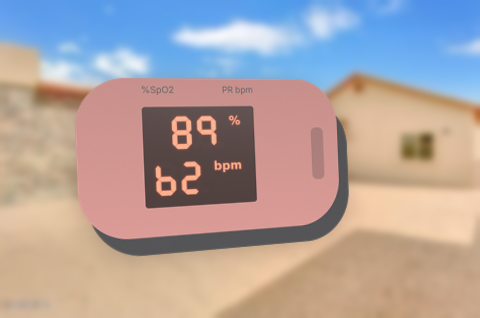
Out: 89
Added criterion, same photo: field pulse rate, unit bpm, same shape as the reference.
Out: 62
